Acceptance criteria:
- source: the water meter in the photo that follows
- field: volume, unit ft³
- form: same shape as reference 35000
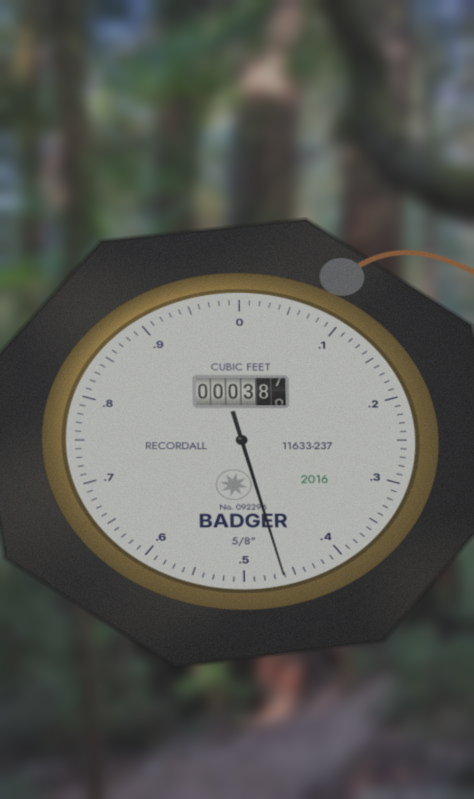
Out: 387.46
